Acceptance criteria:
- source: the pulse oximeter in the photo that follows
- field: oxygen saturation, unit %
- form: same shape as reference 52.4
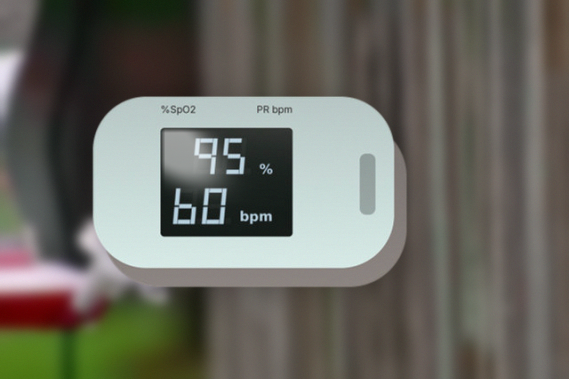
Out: 95
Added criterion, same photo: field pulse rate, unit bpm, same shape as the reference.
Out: 60
